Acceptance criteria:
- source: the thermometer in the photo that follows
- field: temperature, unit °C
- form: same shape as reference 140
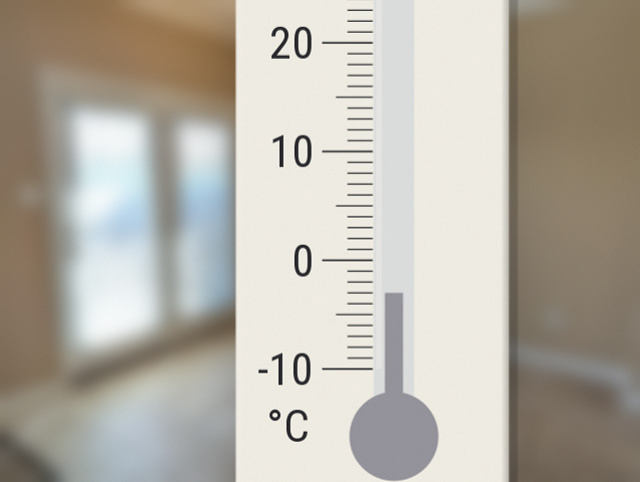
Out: -3
